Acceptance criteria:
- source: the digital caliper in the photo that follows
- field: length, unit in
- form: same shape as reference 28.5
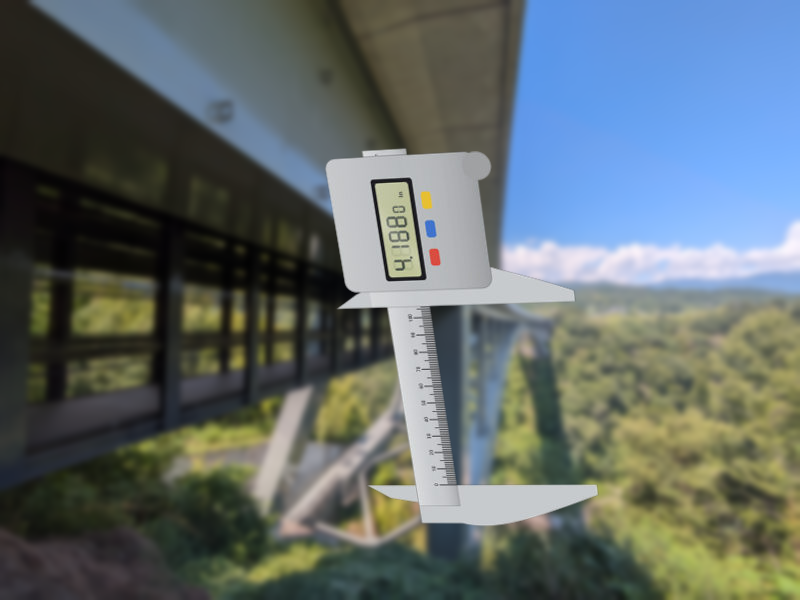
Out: 4.1880
